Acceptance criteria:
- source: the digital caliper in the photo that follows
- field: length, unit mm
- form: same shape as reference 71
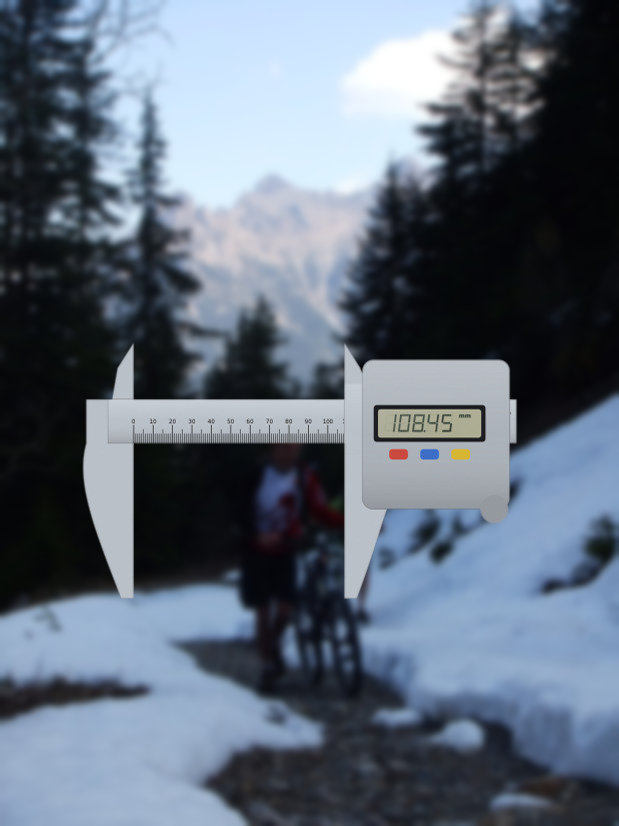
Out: 108.45
